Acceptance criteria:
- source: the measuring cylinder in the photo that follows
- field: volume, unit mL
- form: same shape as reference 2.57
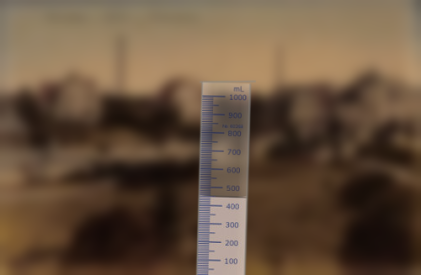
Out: 450
